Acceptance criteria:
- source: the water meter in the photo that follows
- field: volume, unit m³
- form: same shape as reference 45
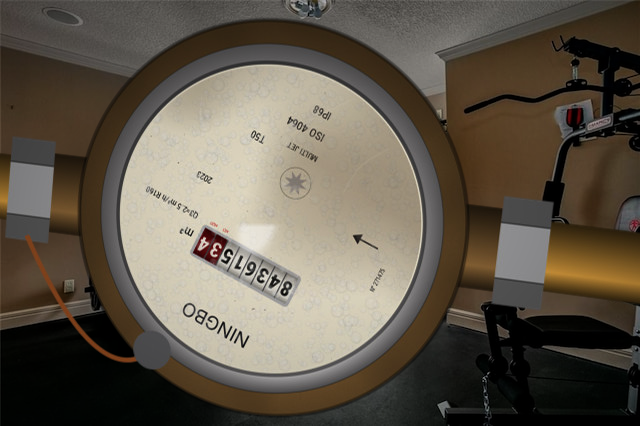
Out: 843615.34
